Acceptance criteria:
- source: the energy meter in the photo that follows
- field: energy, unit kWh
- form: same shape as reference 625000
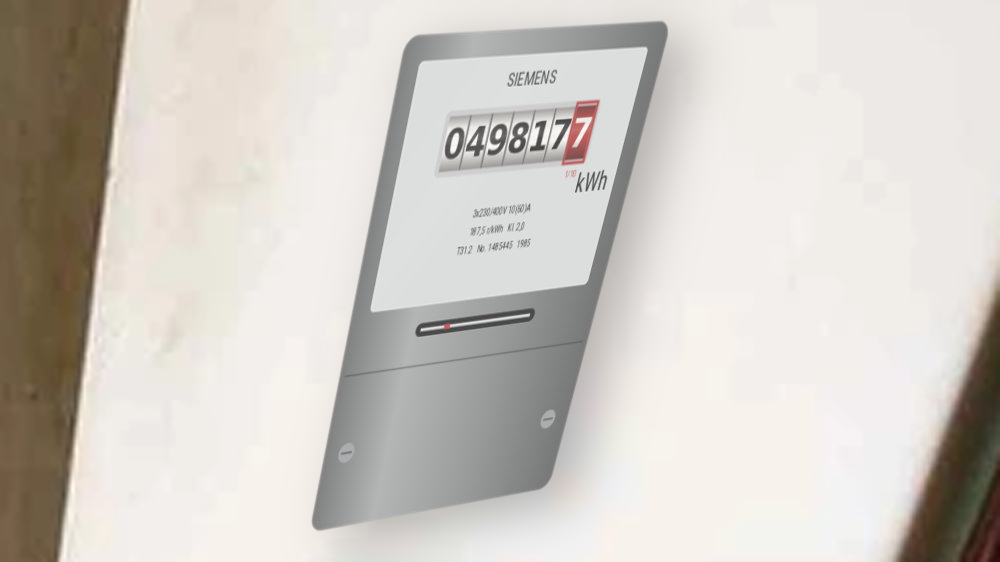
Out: 49817.7
